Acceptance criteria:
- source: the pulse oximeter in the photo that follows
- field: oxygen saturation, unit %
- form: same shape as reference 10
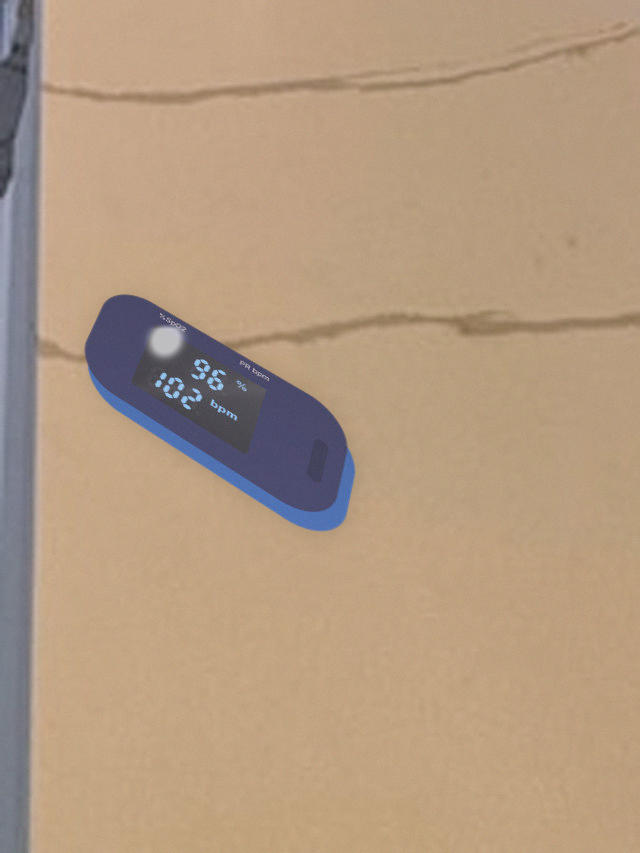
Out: 96
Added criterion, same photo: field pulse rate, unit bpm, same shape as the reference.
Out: 102
